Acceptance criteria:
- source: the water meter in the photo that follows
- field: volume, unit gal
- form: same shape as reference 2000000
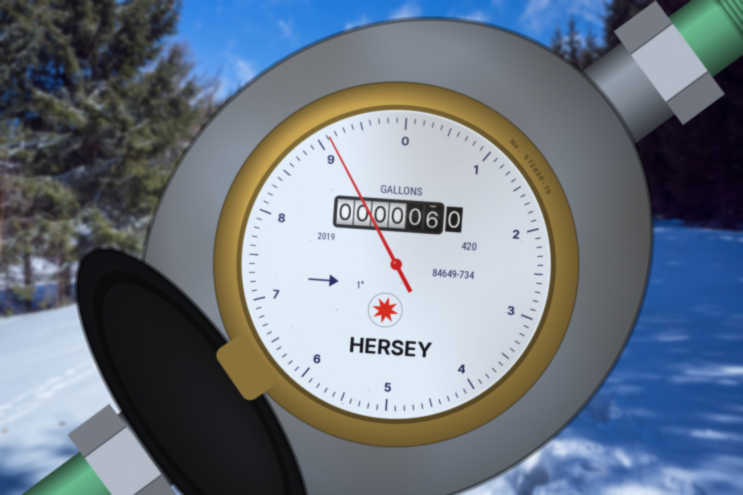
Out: 59.1
